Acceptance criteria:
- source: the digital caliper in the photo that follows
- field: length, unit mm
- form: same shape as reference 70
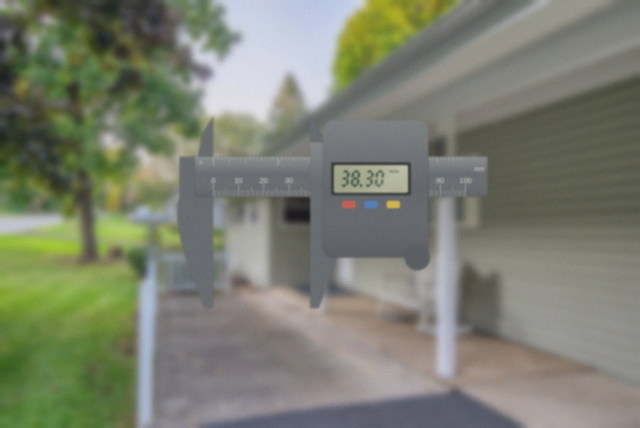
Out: 38.30
